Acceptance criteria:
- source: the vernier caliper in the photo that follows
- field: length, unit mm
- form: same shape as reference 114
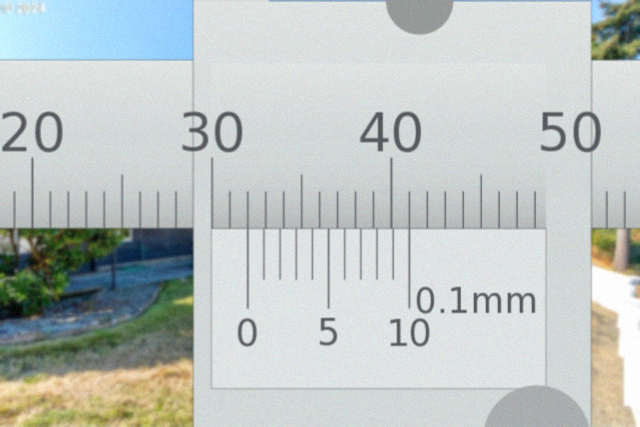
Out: 32.0
